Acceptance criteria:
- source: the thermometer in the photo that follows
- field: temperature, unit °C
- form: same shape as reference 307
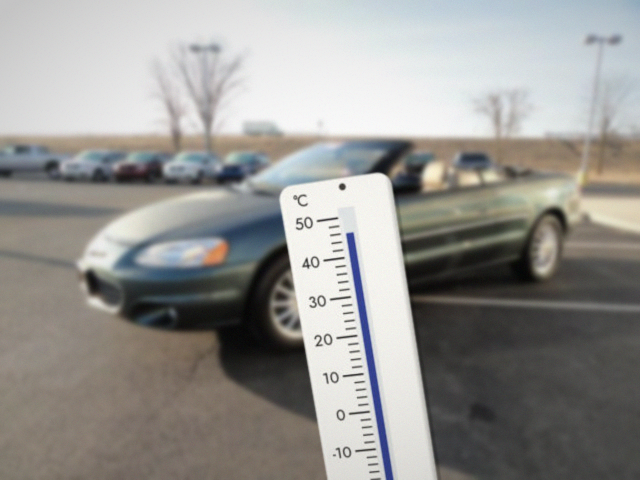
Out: 46
